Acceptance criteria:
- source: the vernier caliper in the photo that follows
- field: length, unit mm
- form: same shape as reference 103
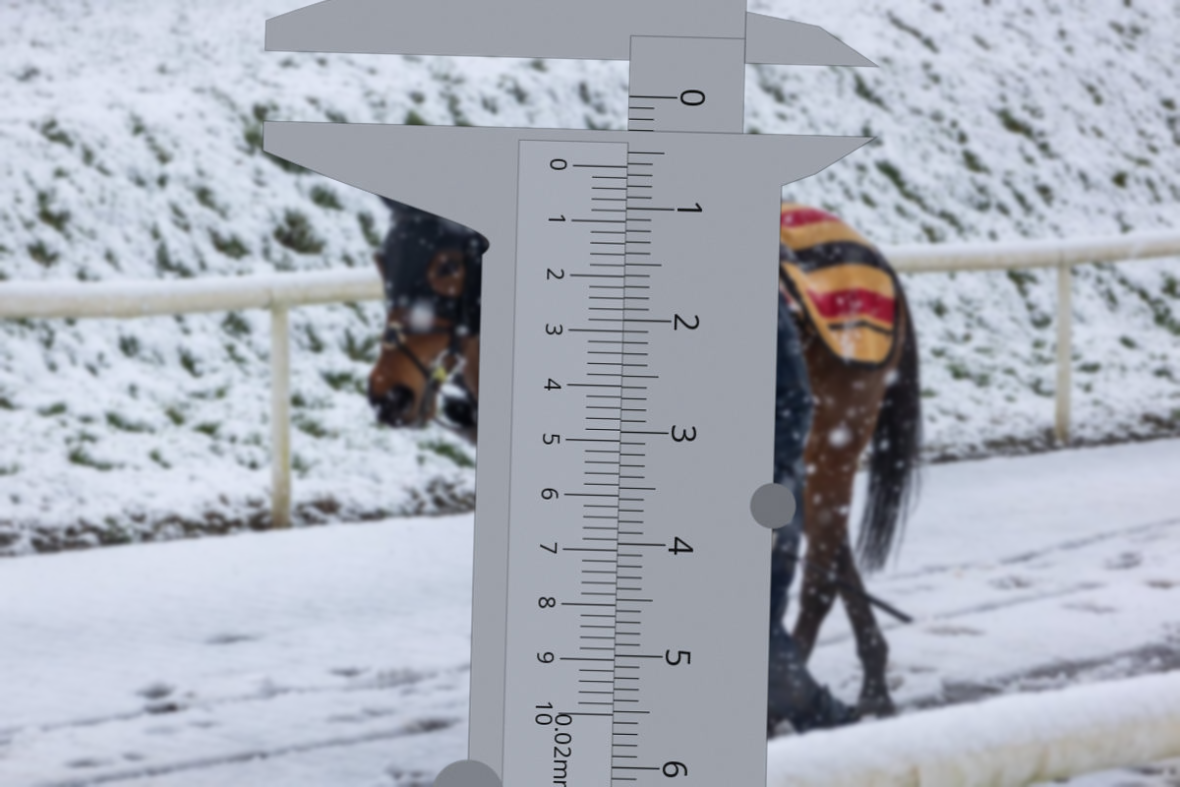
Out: 6.3
